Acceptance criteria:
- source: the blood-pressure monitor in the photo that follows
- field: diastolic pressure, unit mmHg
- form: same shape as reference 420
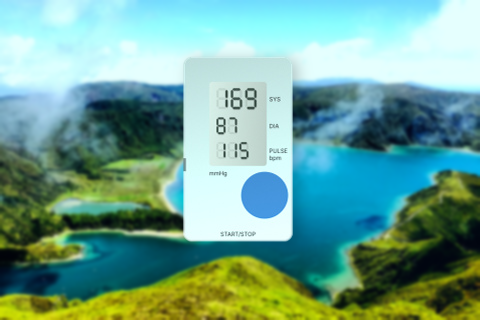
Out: 87
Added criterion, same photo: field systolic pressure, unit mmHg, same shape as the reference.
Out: 169
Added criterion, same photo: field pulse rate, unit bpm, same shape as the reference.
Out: 115
